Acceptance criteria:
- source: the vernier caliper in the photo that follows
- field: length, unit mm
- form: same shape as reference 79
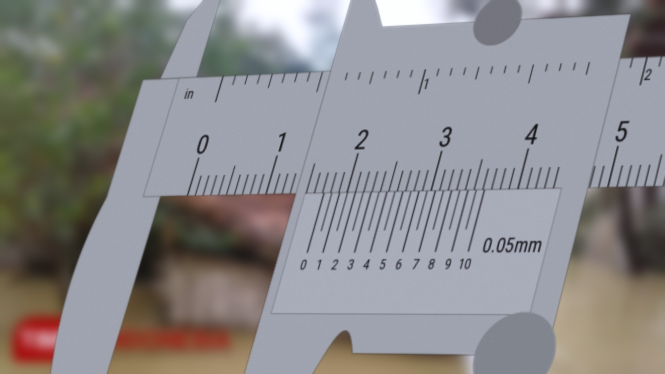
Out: 17.2
